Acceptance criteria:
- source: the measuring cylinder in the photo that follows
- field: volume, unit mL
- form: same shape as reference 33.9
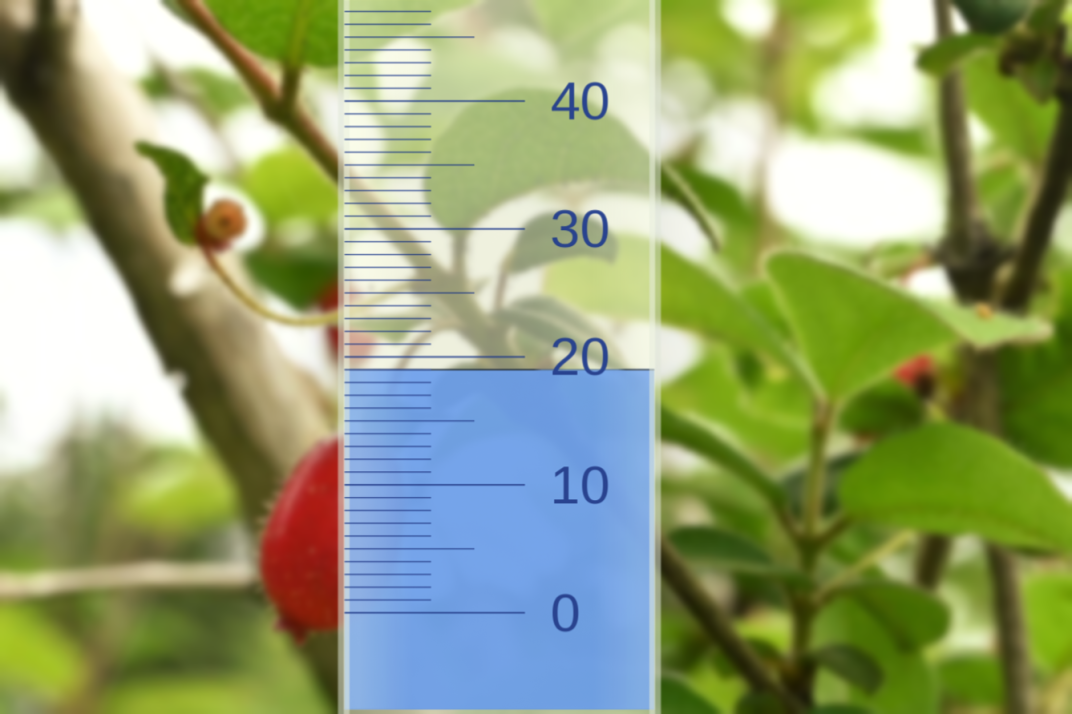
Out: 19
